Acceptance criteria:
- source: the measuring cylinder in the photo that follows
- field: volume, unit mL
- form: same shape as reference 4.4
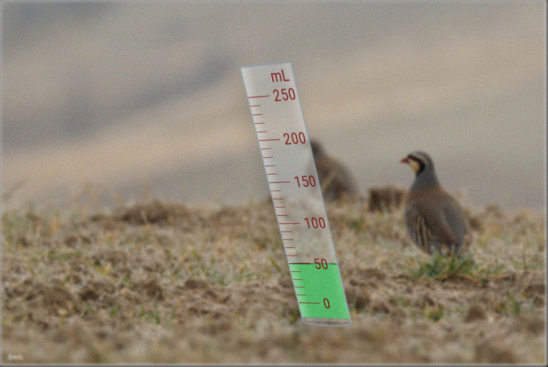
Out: 50
